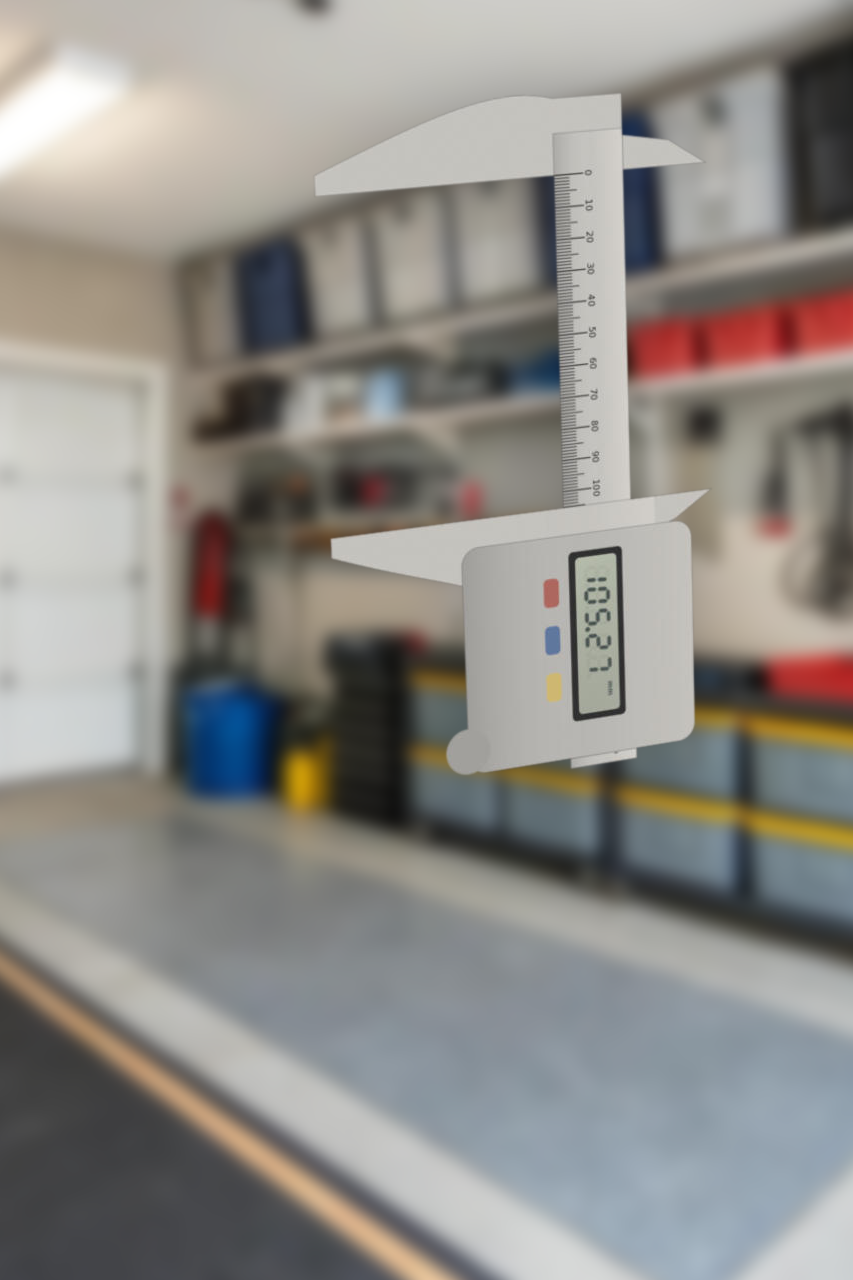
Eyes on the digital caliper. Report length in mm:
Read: 105.27 mm
